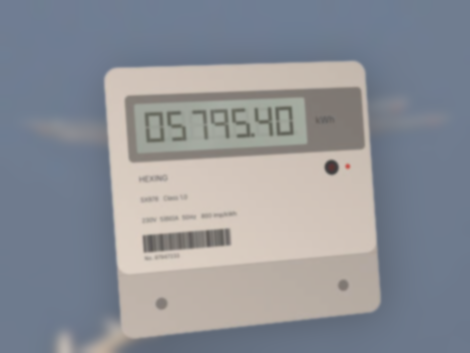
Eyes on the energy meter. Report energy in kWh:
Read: 5795.40 kWh
